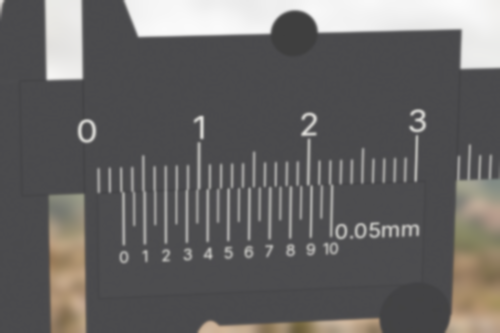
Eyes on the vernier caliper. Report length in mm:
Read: 3.2 mm
